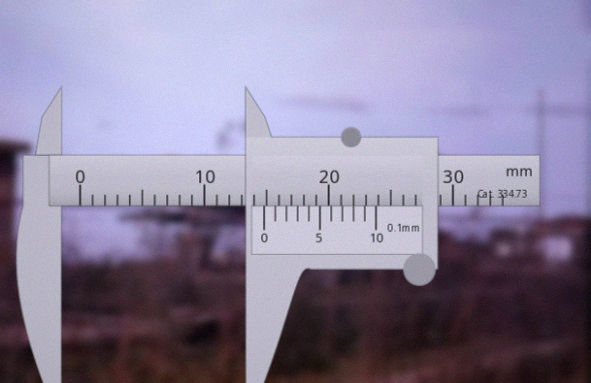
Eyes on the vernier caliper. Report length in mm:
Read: 14.8 mm
